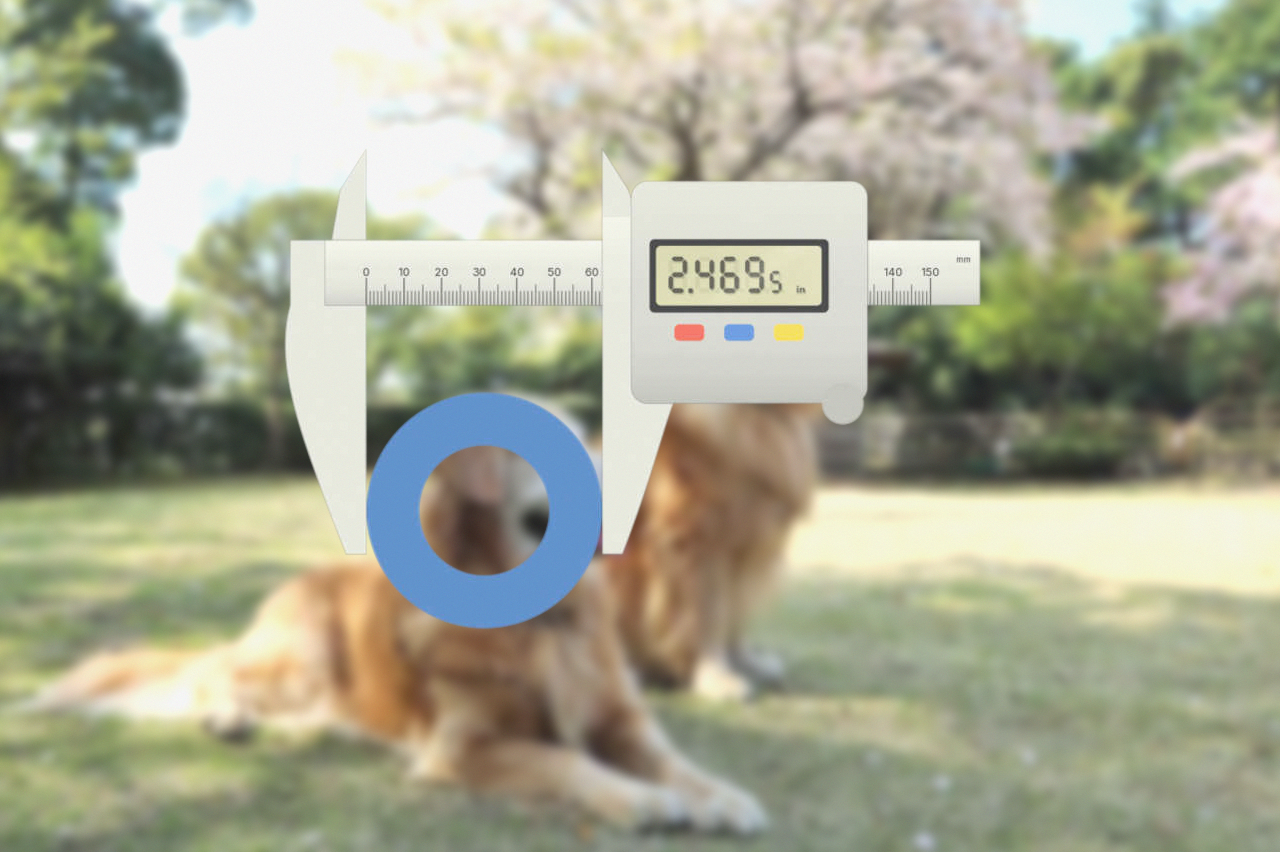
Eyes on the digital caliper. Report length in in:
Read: 2.4695 in
